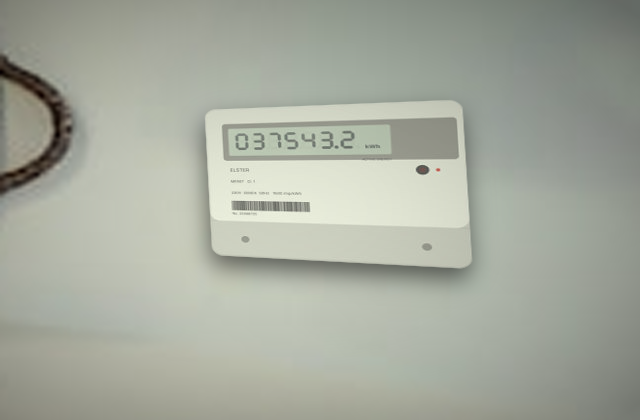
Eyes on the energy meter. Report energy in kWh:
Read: 37543.2 kWh
